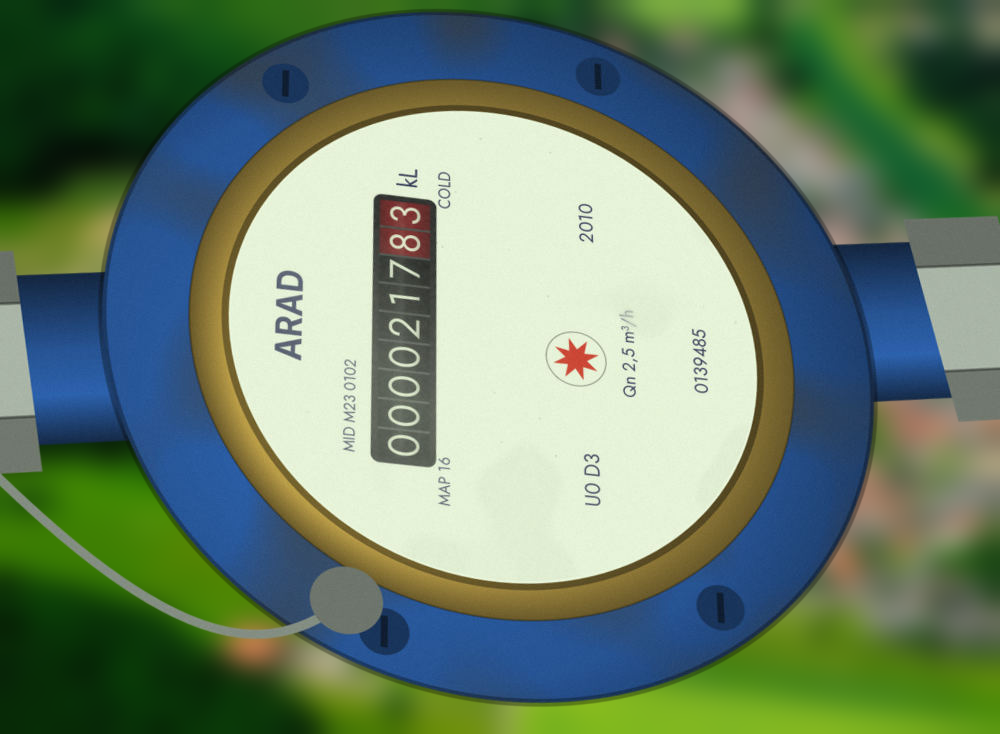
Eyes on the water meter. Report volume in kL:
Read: 217.83 kL
